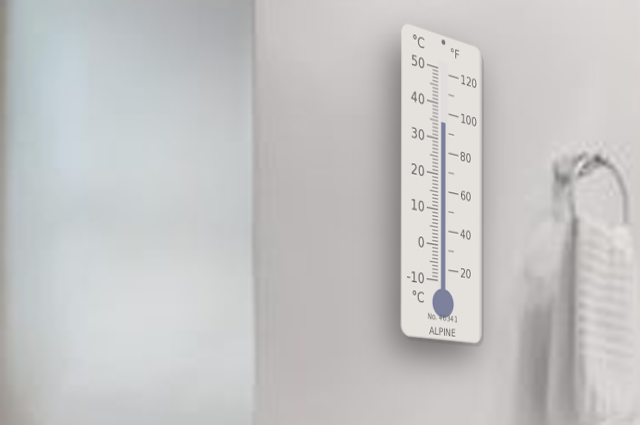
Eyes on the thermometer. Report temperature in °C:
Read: 35 °C
